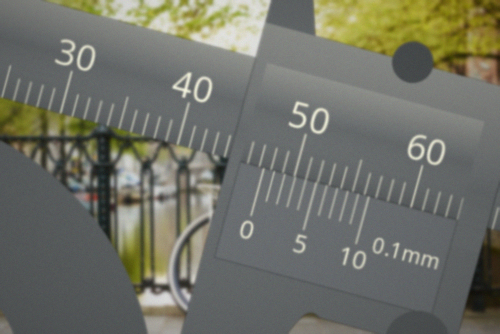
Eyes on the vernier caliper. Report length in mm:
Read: 47.4 mm
